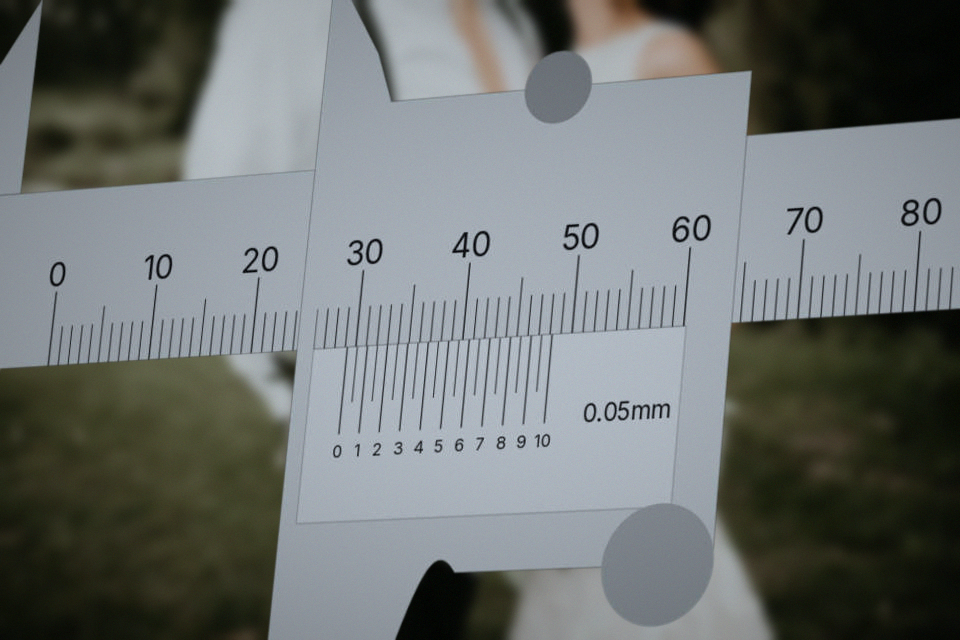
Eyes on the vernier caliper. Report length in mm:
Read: 29.2 mm
